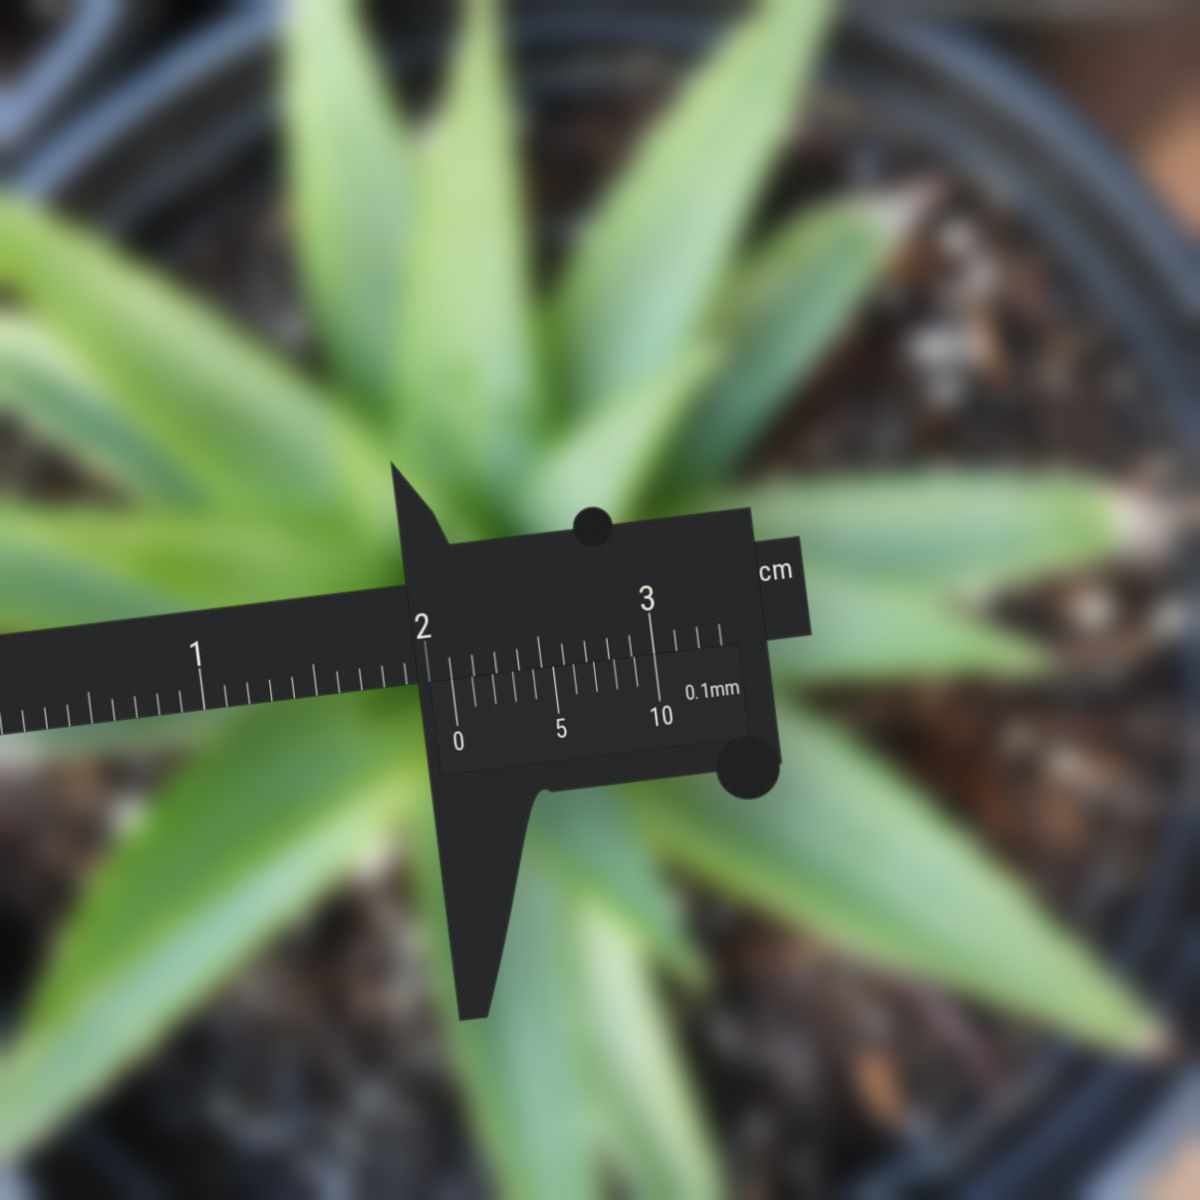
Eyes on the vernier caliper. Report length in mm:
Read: 21.0 mm
